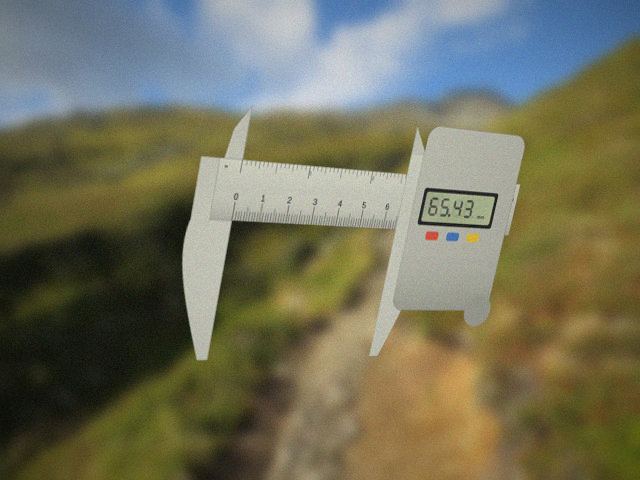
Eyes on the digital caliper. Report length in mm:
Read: 65.43 mm
